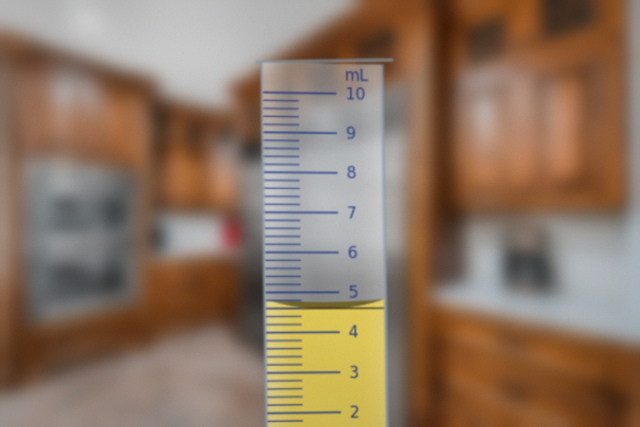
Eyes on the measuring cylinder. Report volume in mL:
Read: 4.6 mL
